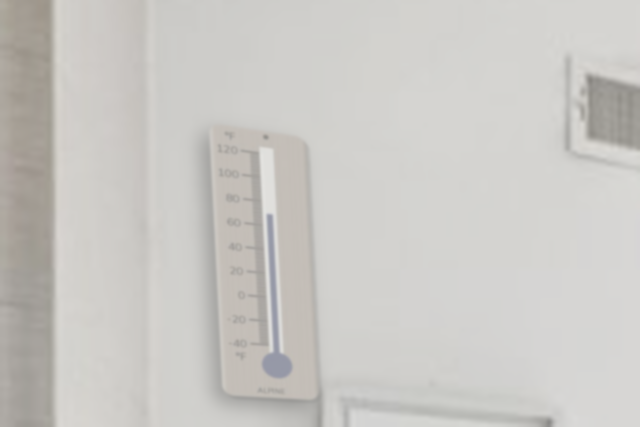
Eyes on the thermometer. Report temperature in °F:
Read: 70 °F
